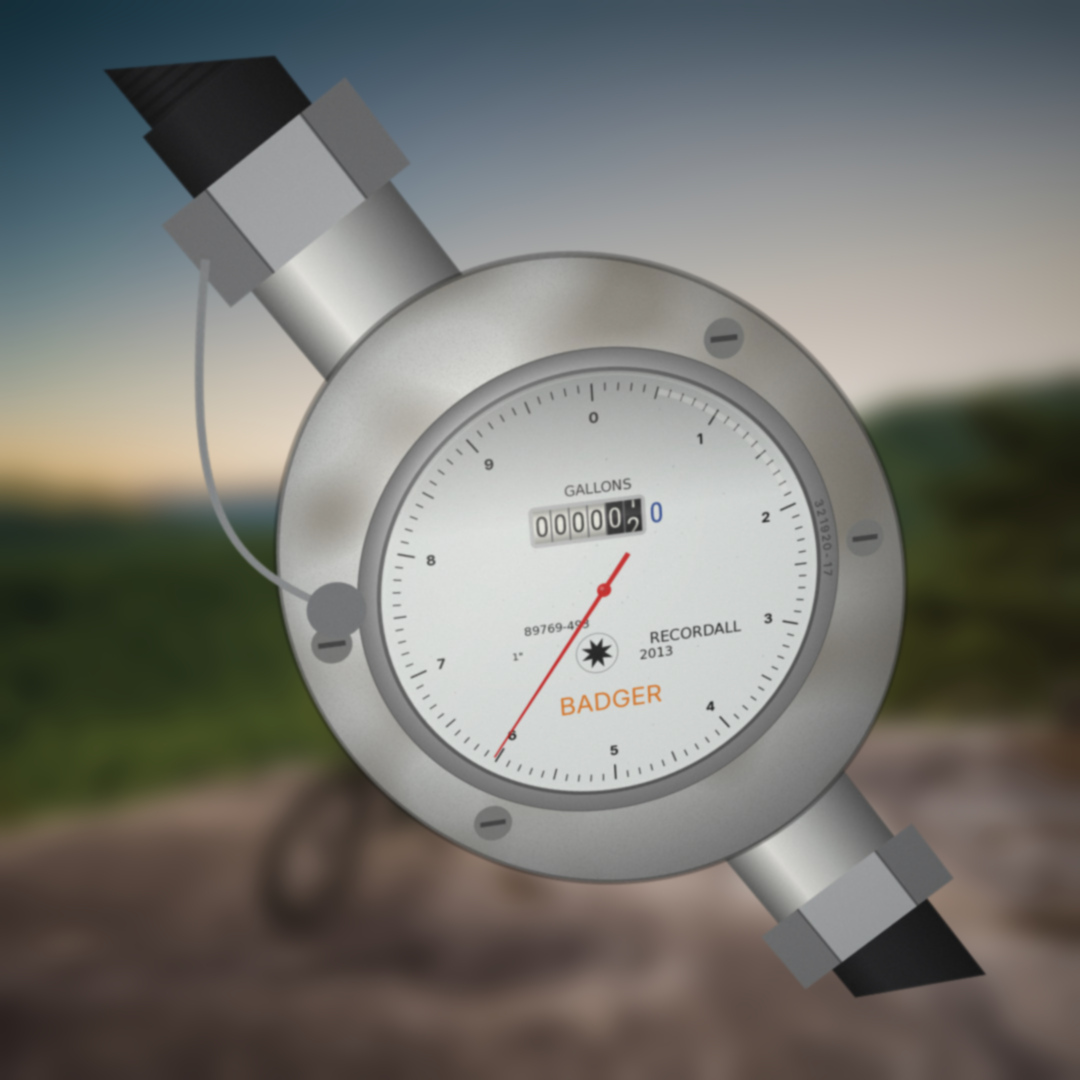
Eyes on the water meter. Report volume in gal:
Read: 16.0 gal
